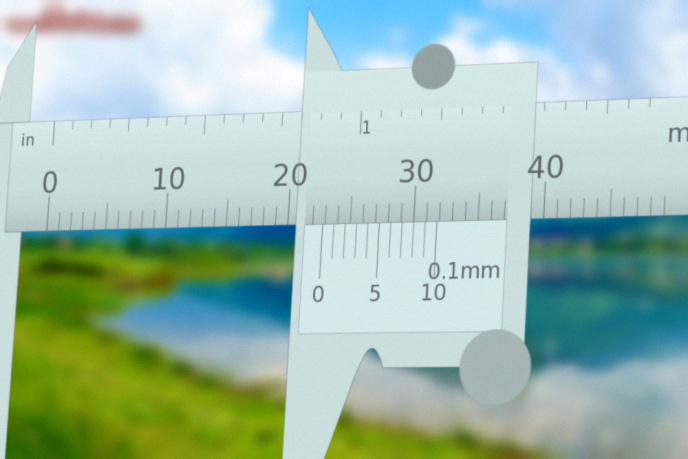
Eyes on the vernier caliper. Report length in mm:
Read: 22.8 mm
